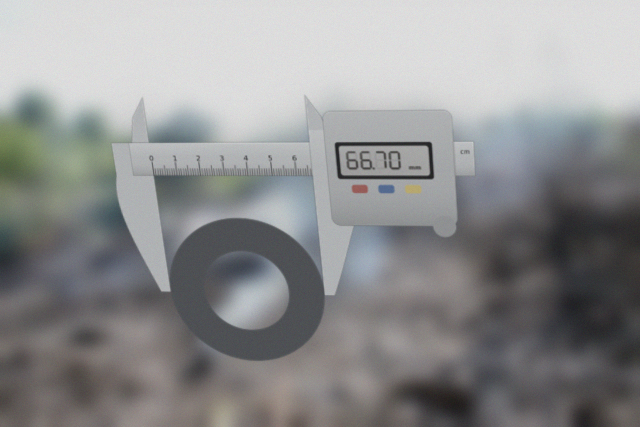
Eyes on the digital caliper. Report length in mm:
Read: 66.70 mm
